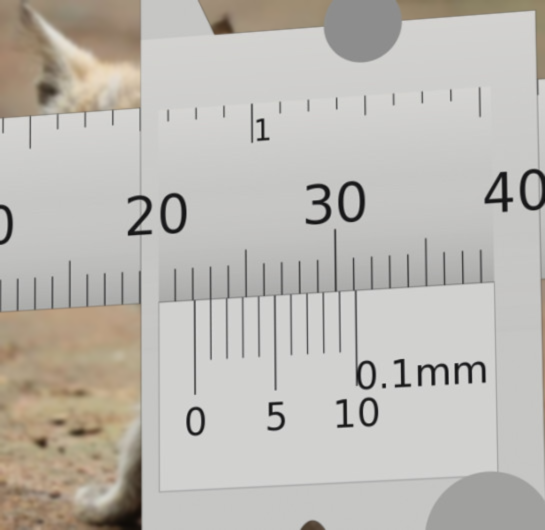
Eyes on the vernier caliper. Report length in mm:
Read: 22.1 mm
